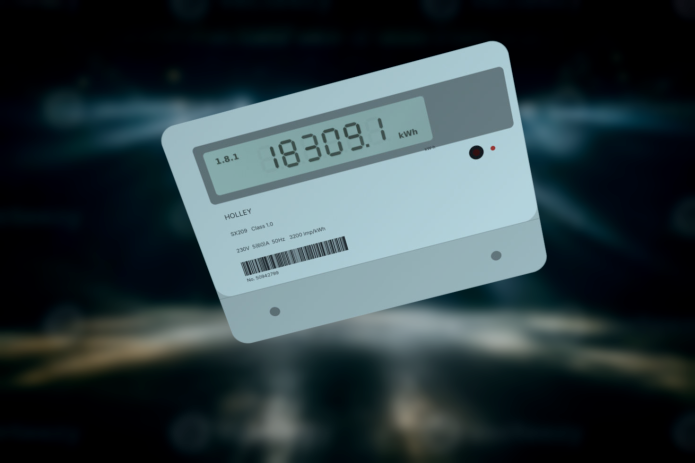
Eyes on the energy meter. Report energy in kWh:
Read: 18309.1 kWh
